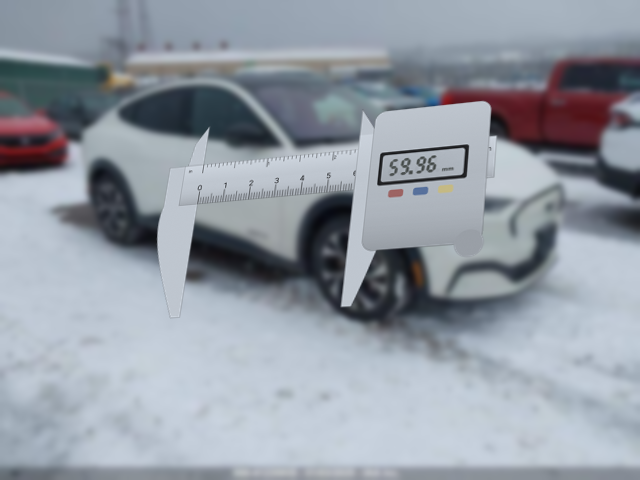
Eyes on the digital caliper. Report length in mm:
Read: 59.96 mm
